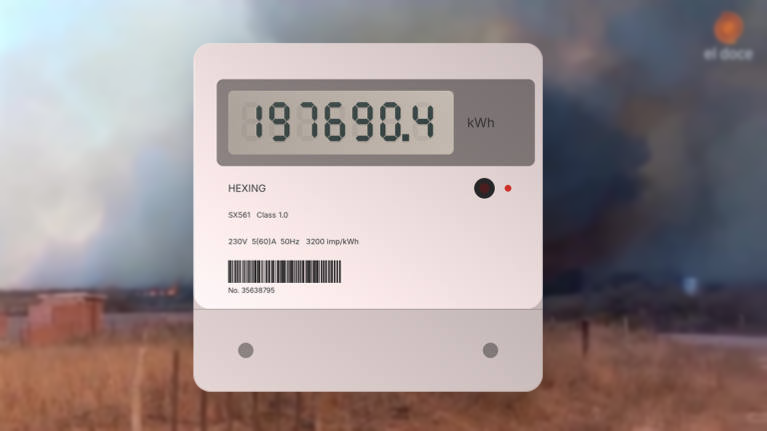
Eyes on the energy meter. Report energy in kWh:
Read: 197690.4 kWh
